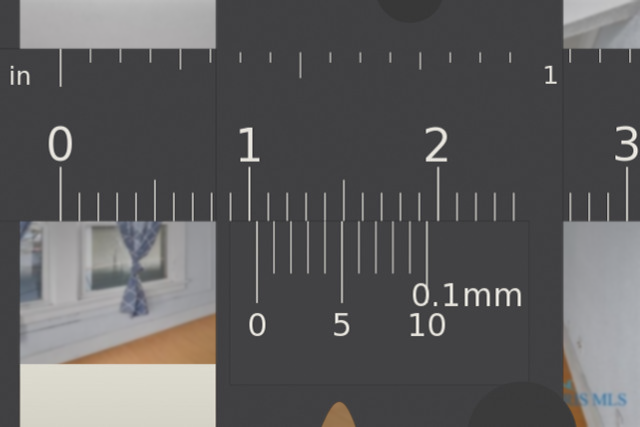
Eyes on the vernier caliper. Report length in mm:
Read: 10.4 mm
